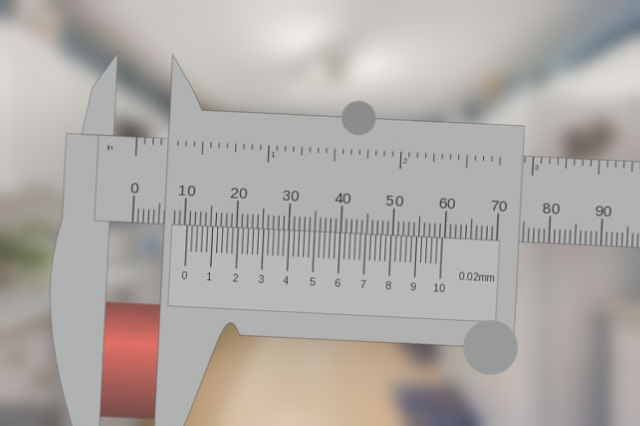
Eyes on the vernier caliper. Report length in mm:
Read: 10.5 mm
